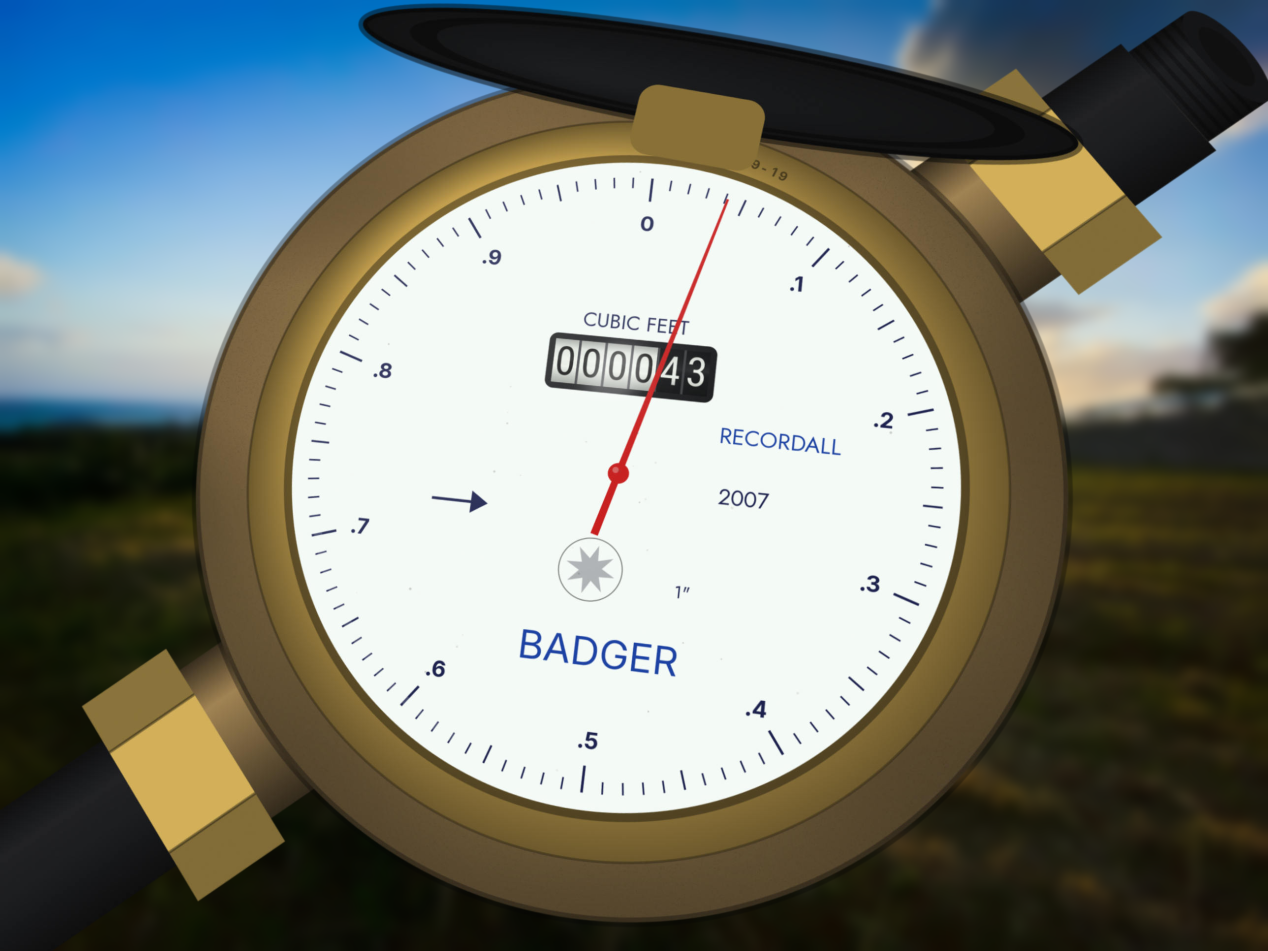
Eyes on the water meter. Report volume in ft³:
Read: 43.04 ft³
